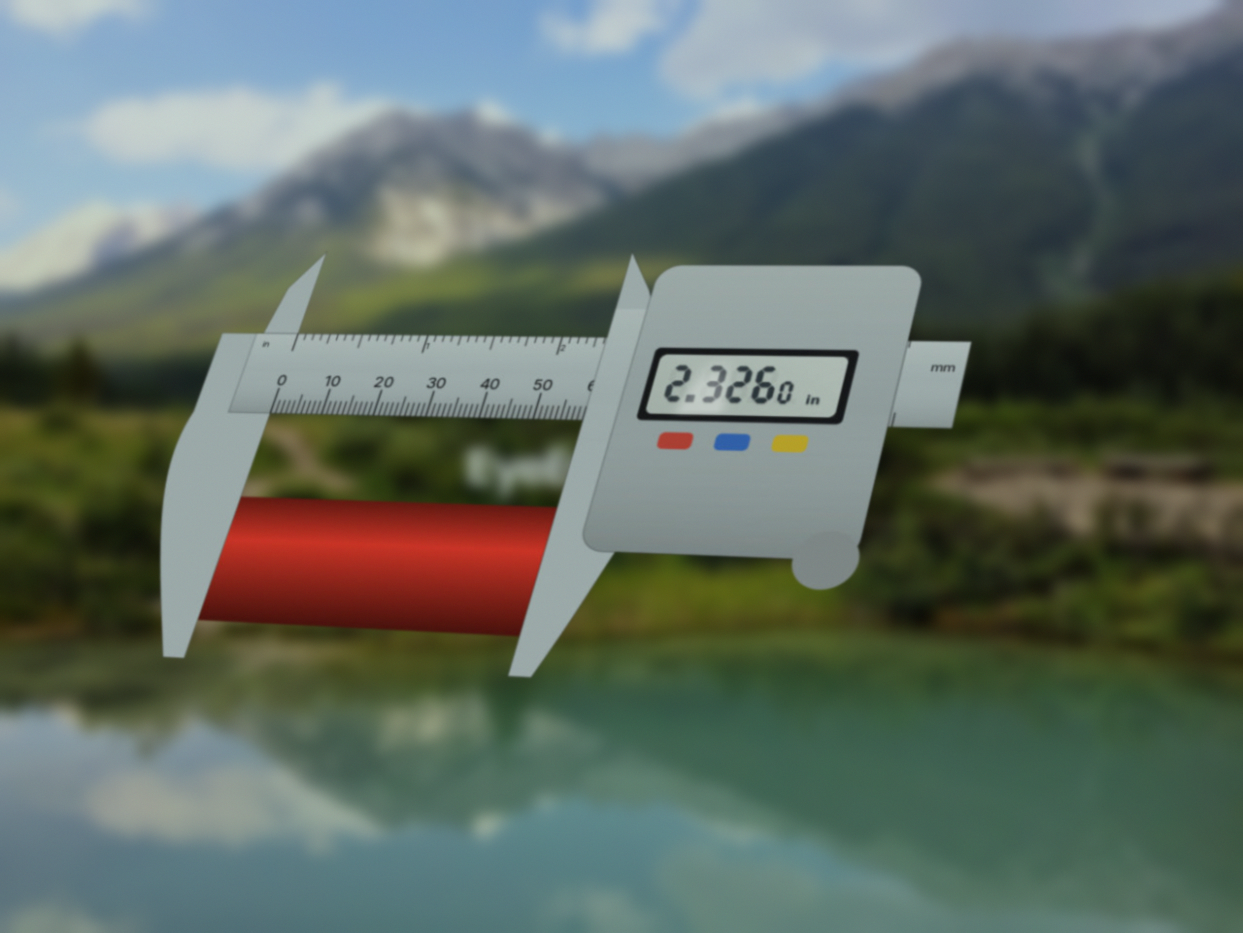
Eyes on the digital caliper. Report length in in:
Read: 2.3260 in
